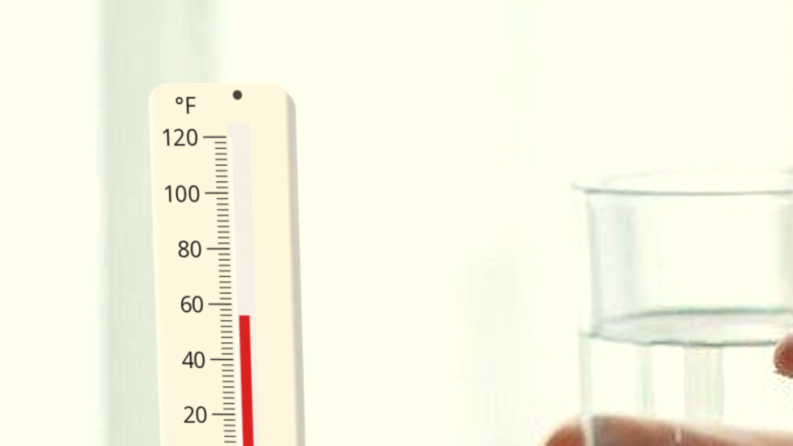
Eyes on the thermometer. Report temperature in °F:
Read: 56 °F
